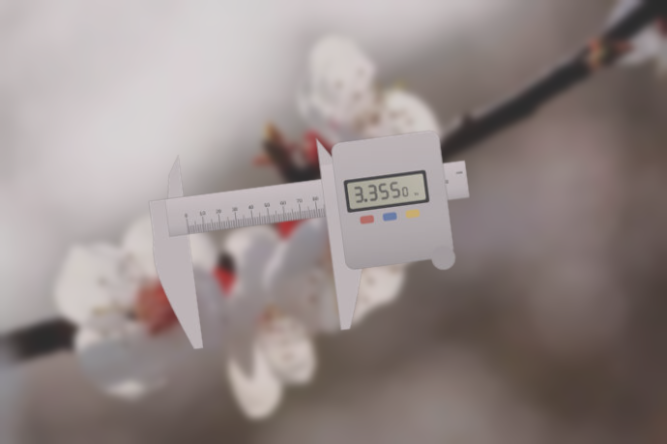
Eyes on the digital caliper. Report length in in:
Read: 3.3550 in
